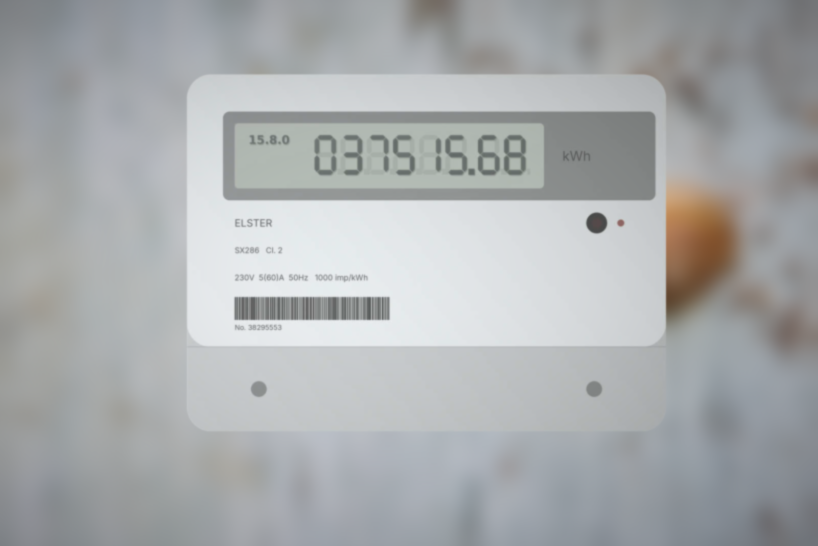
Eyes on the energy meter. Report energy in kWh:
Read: 37515.68 kWh
